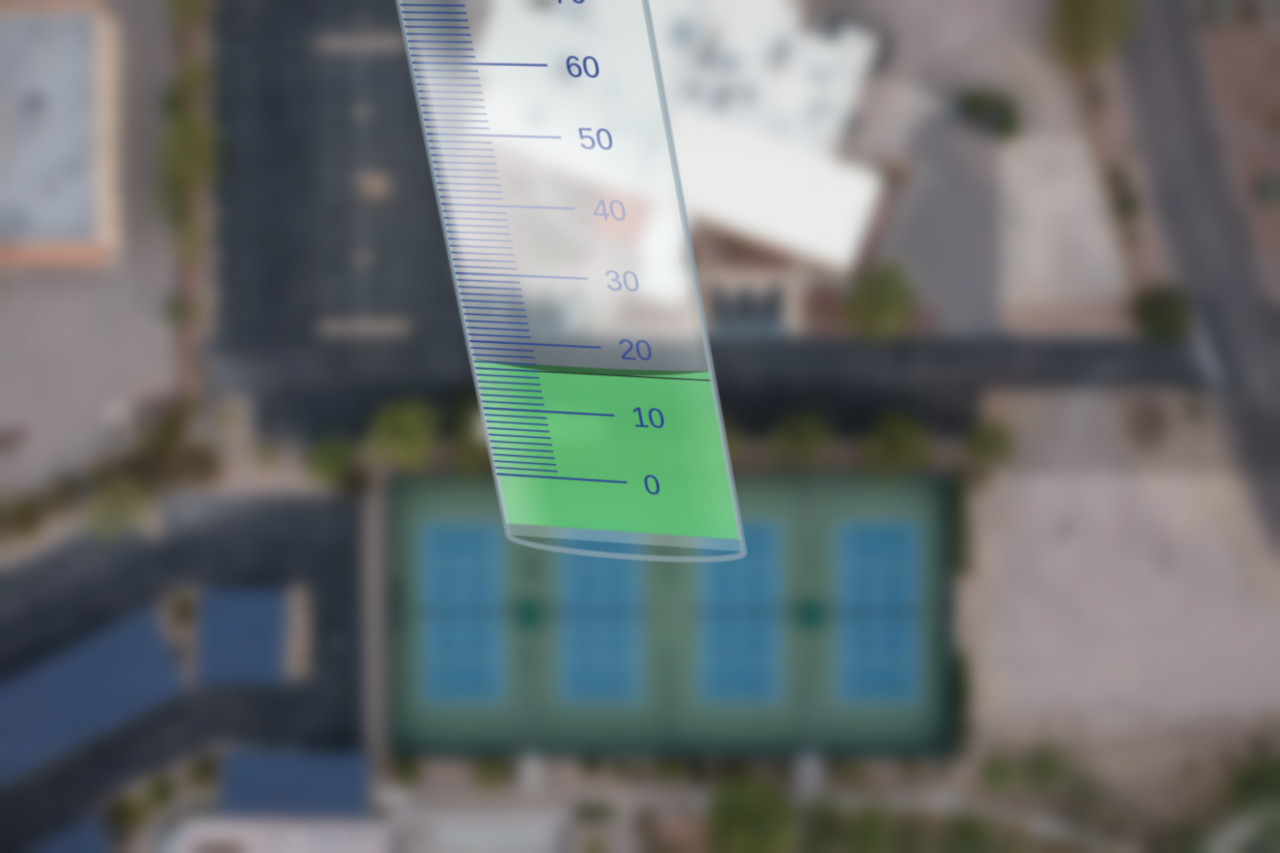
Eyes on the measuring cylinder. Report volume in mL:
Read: 16 mL
